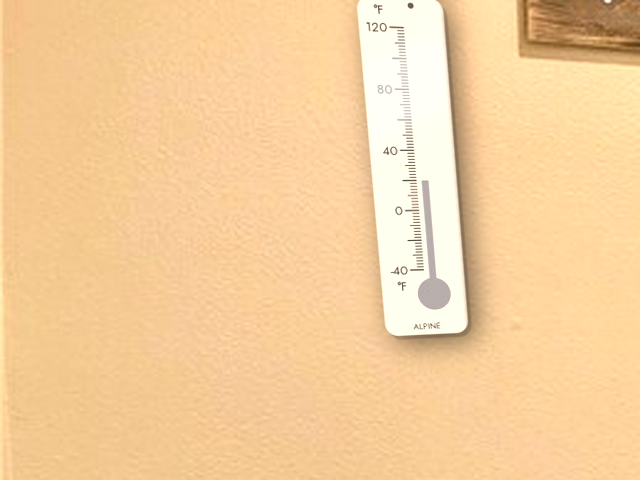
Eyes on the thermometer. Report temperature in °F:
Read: 20 °F
